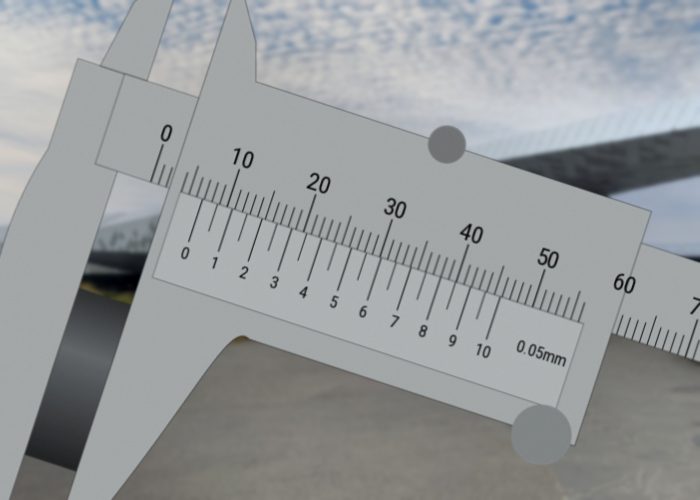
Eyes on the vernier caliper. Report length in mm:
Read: 6.8 mm
